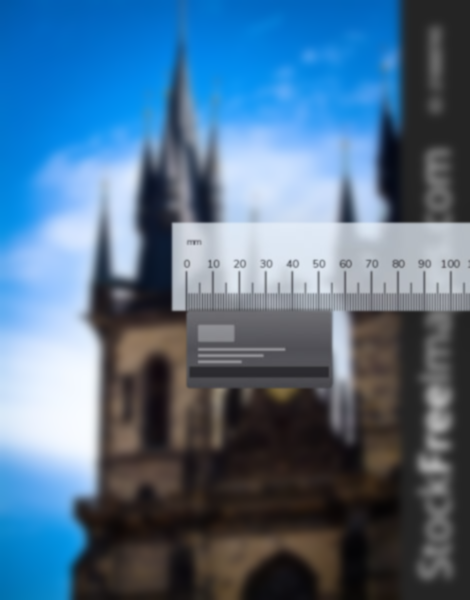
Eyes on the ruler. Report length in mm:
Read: 55 mm
